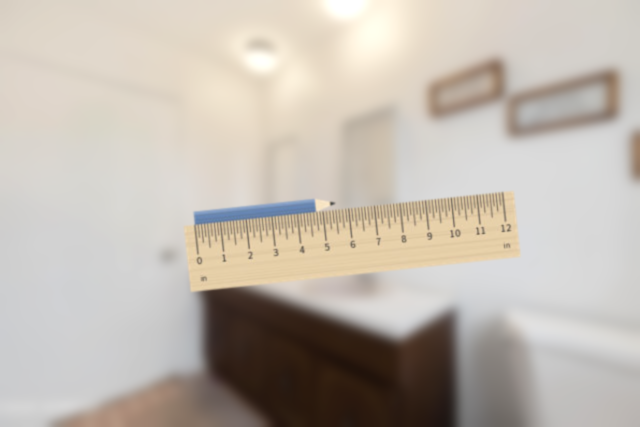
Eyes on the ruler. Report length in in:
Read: 5.5 in
